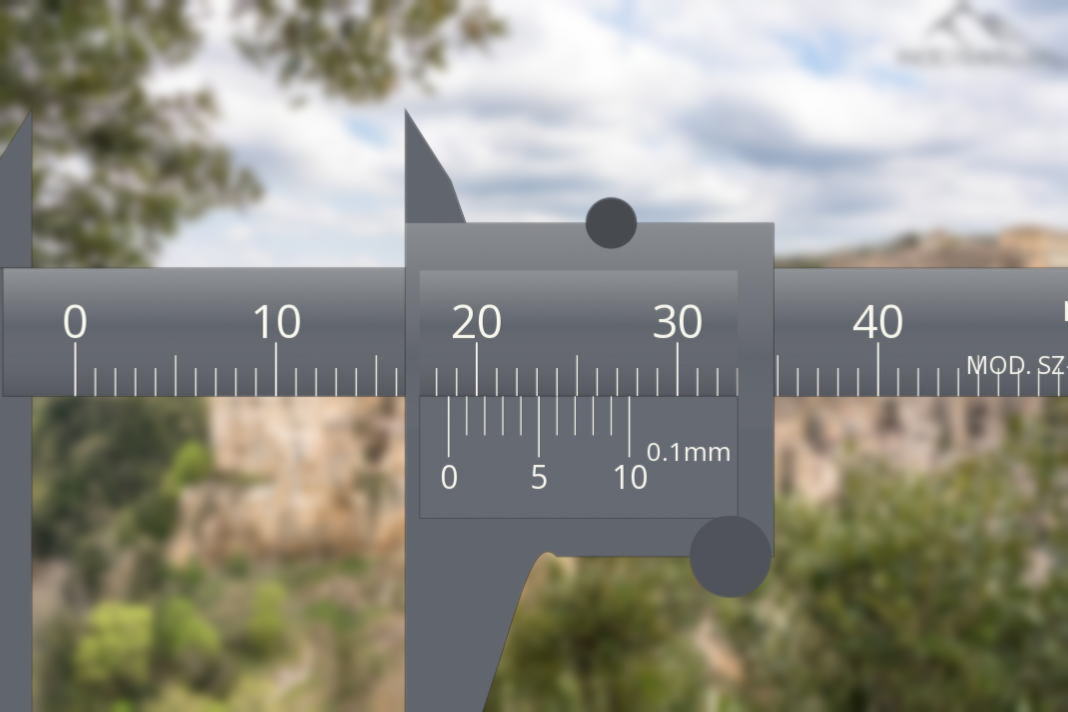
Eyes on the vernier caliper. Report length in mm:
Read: 18.6 mm
